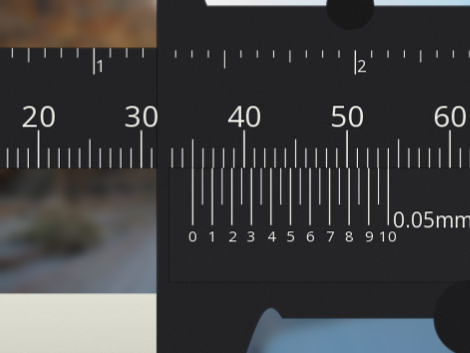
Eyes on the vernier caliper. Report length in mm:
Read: 35.0 mm
